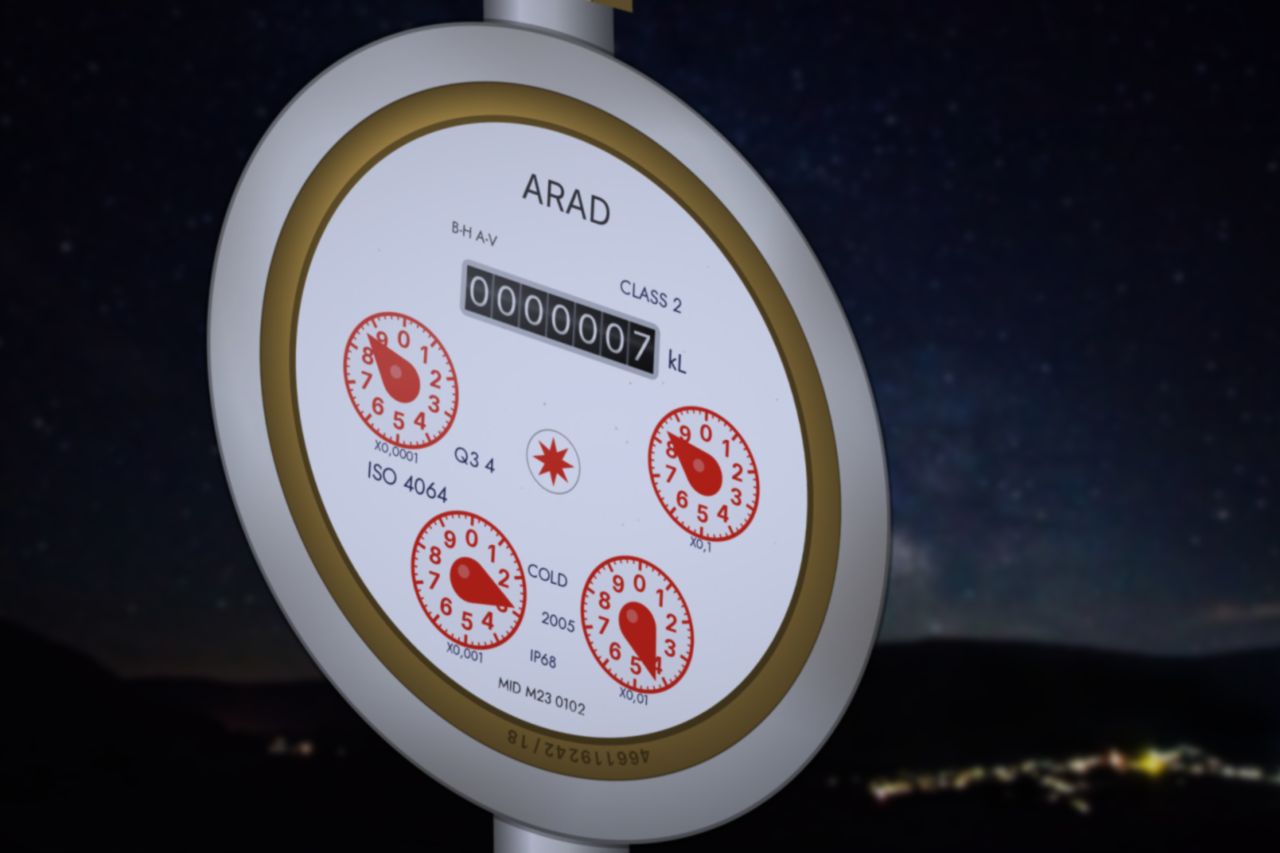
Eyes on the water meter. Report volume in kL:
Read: 7.8428 kL
